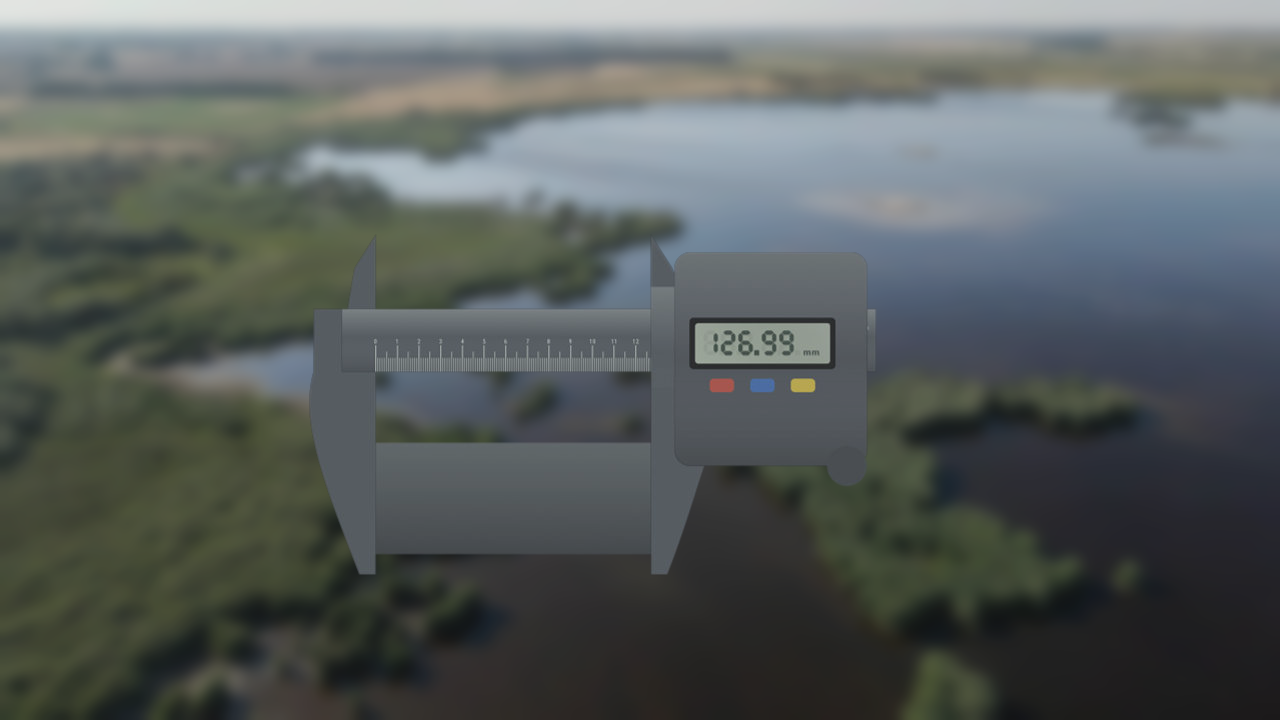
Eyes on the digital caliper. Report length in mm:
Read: 126.99 mm
